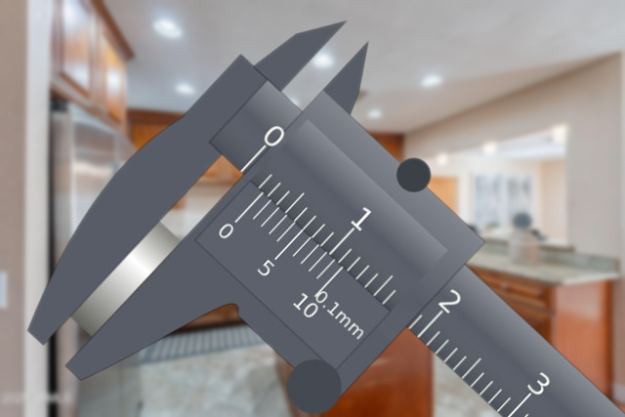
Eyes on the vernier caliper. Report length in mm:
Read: 2.5 mm
